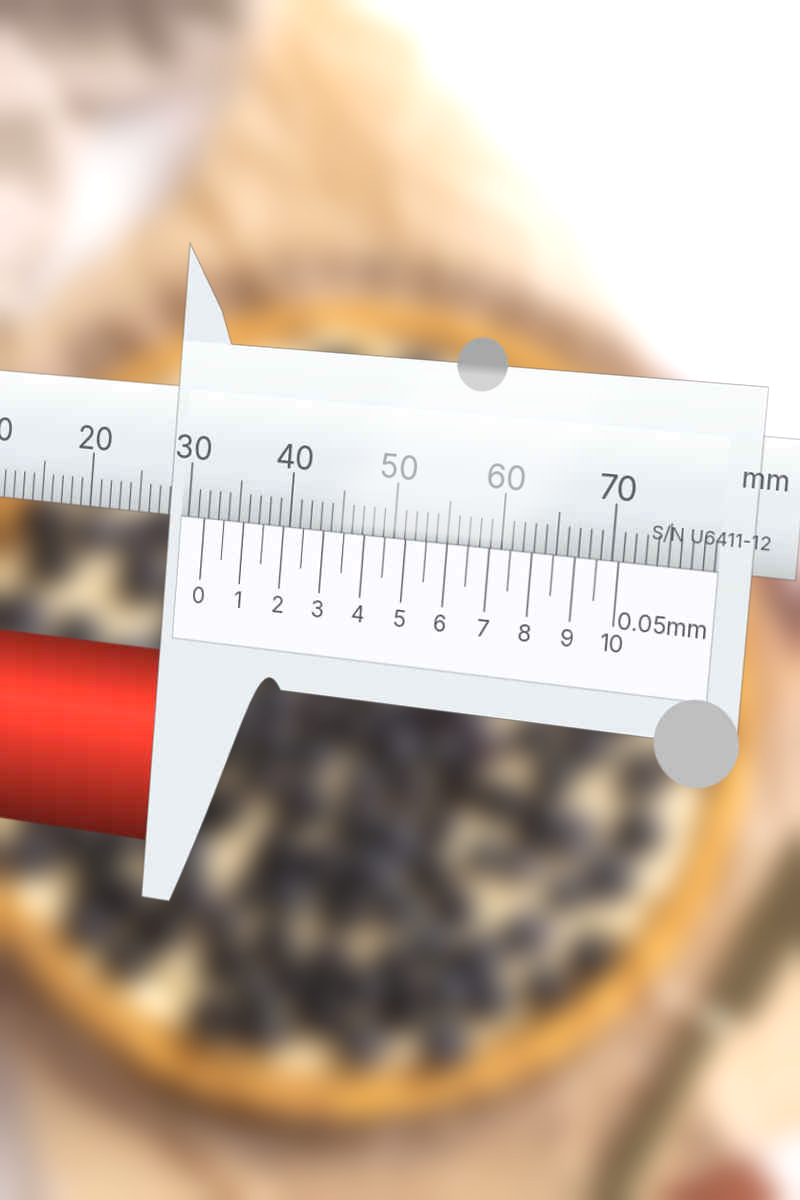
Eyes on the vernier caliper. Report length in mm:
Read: 31.6 mm
